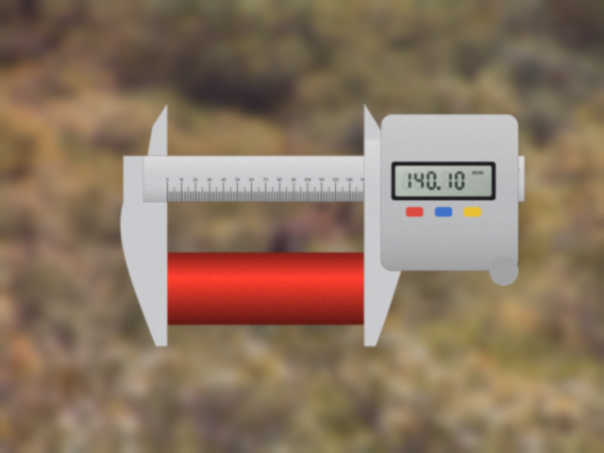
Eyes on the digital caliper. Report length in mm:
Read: 140.10 mm
